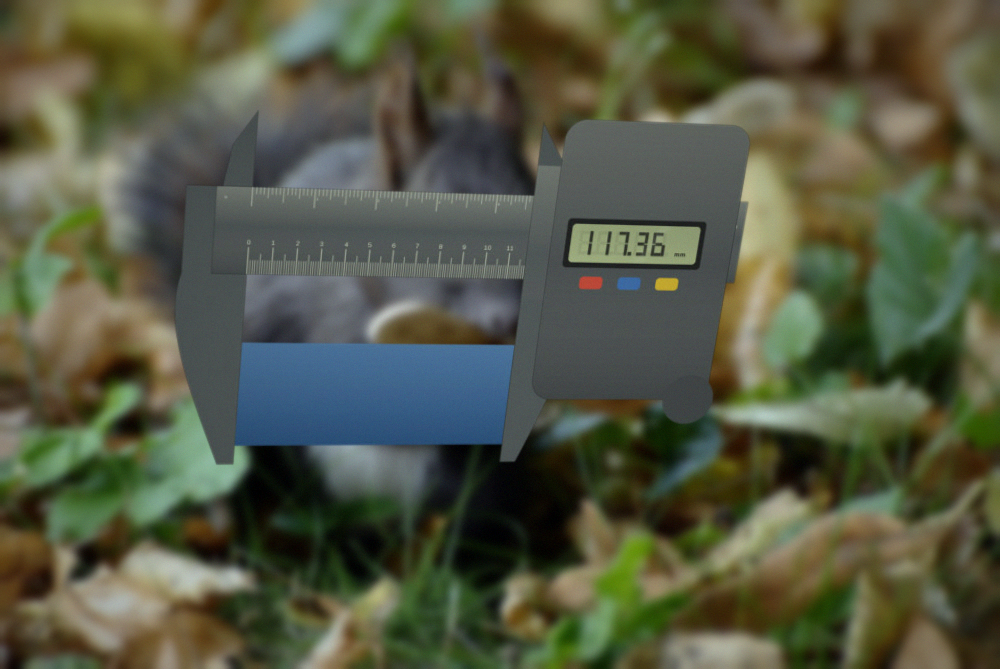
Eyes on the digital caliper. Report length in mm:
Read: 117.36 mm
